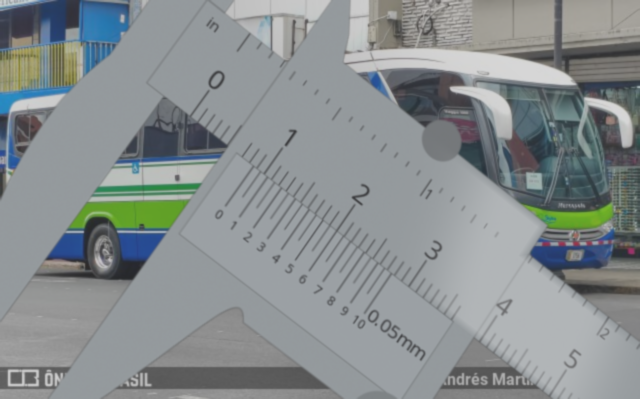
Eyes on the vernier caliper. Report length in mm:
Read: 8.6 mm
